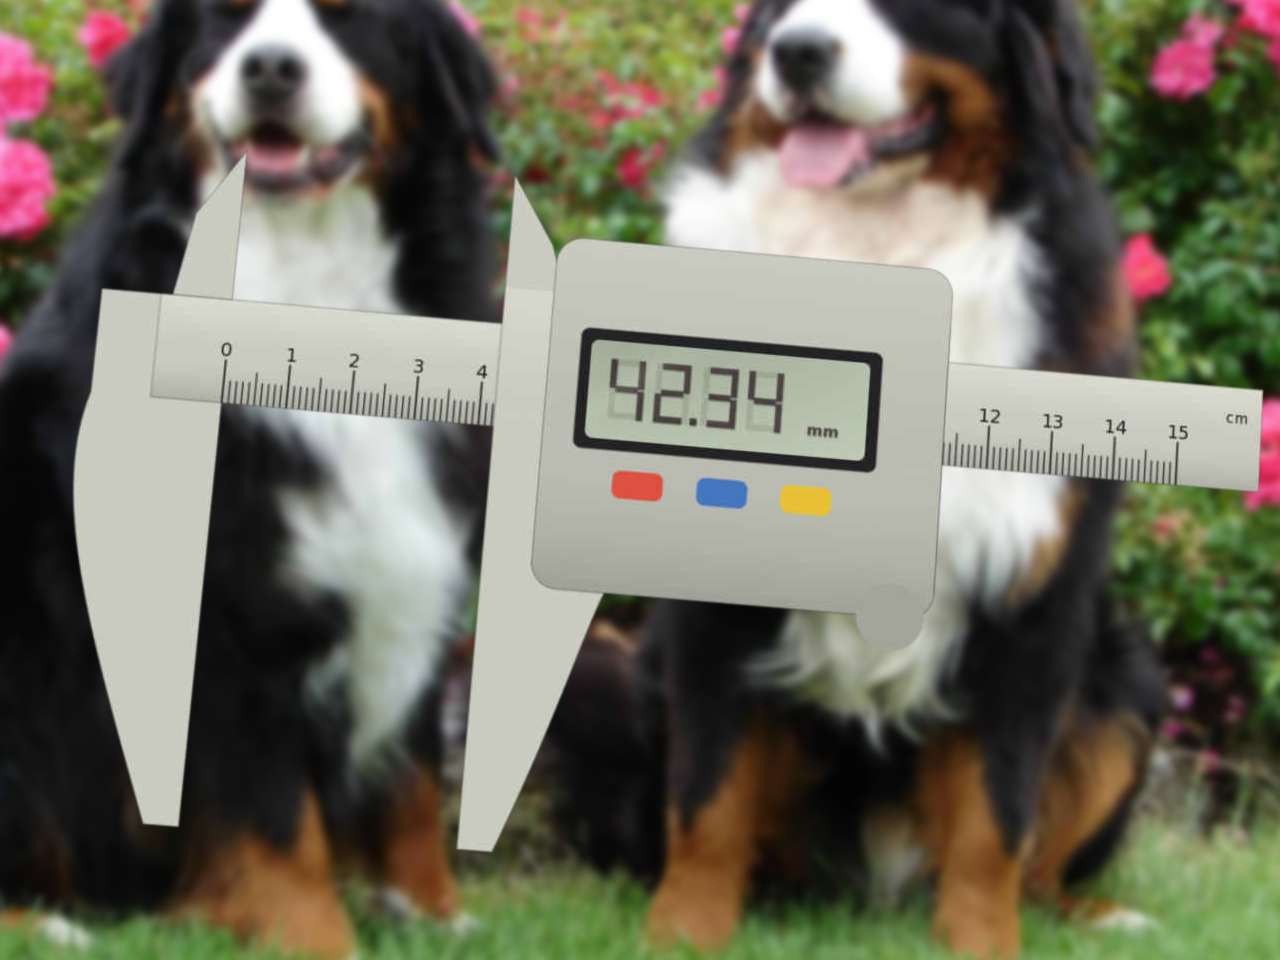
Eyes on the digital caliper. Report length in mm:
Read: 42.34 mm
